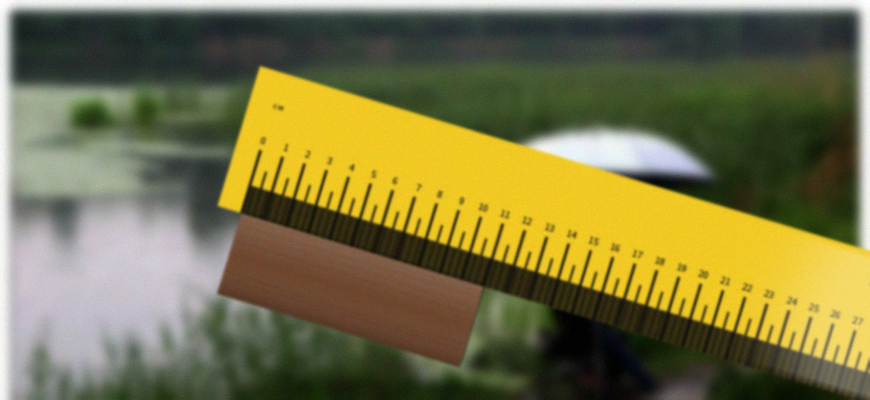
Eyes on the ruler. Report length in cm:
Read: 11 cm
